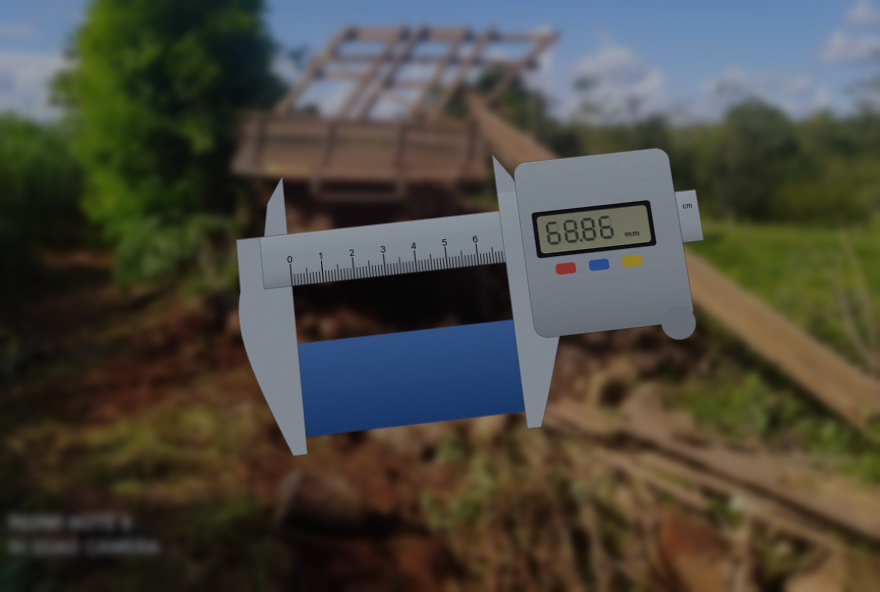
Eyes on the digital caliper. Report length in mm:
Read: 68.86 mm
